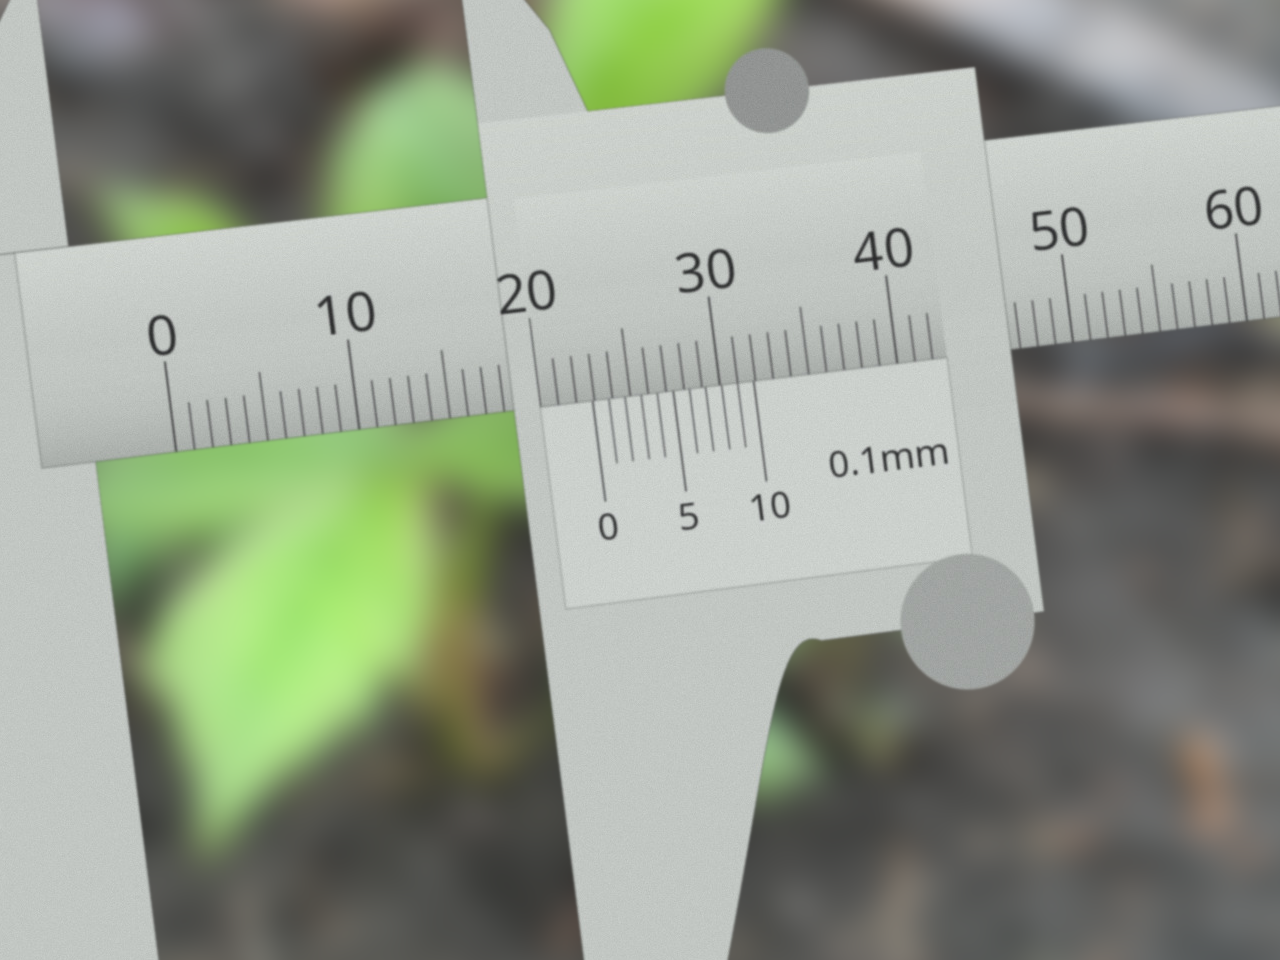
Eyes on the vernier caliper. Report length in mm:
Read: 22.9 mm
